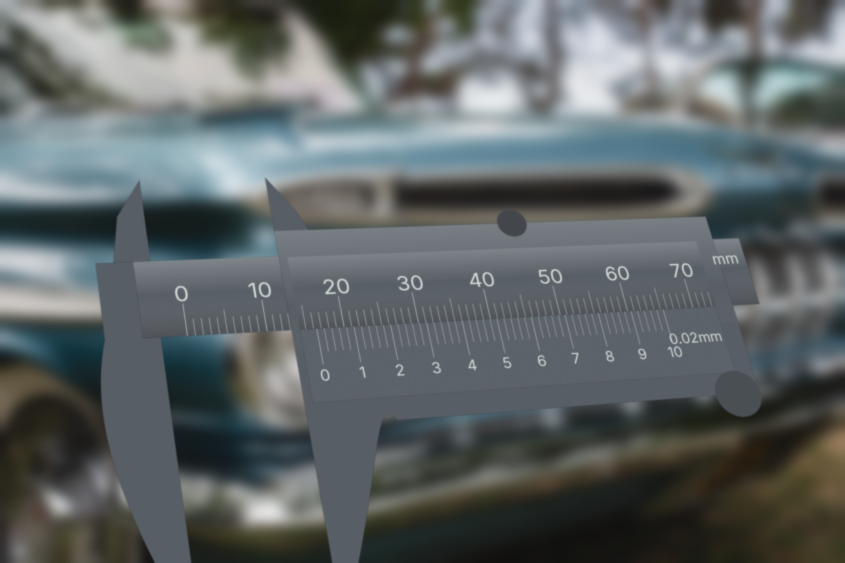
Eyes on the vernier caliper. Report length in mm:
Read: 16.4 mm
